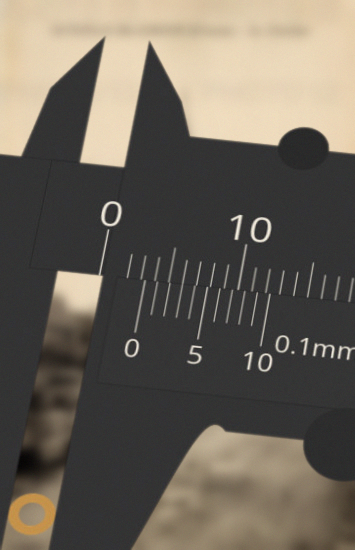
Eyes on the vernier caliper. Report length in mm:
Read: 3.3 mm
